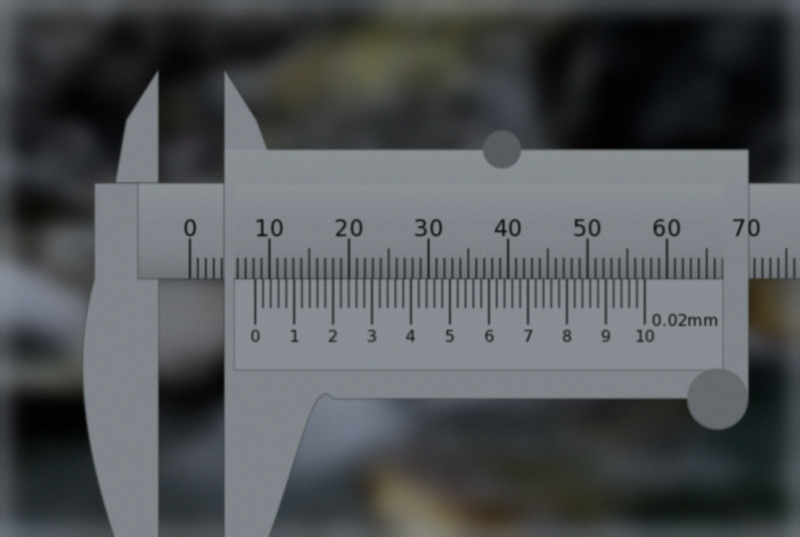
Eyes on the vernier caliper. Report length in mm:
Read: 8.2 mm
